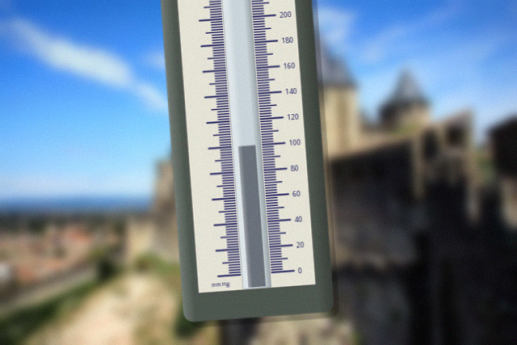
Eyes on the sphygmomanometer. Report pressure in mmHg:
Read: 100 mmHg
